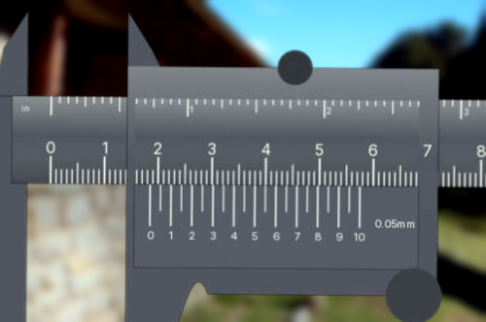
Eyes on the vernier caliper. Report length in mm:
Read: 18.5 mm
